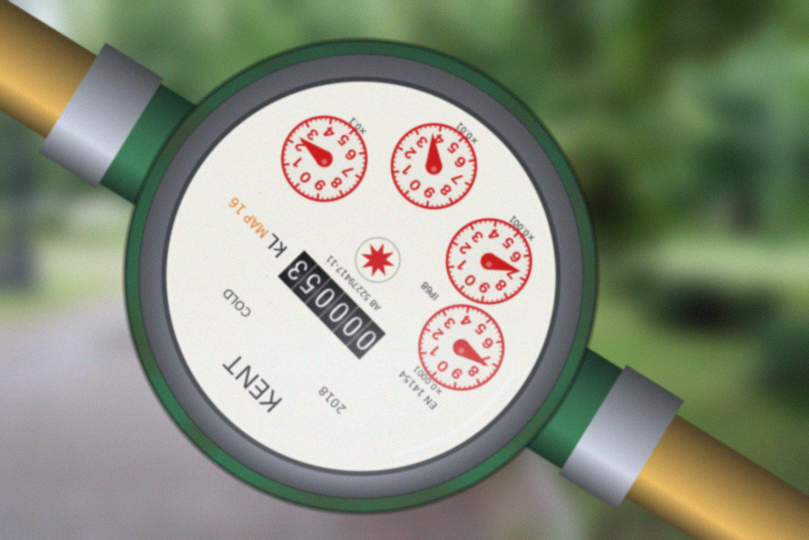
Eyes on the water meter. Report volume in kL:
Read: 53.2367 kL
